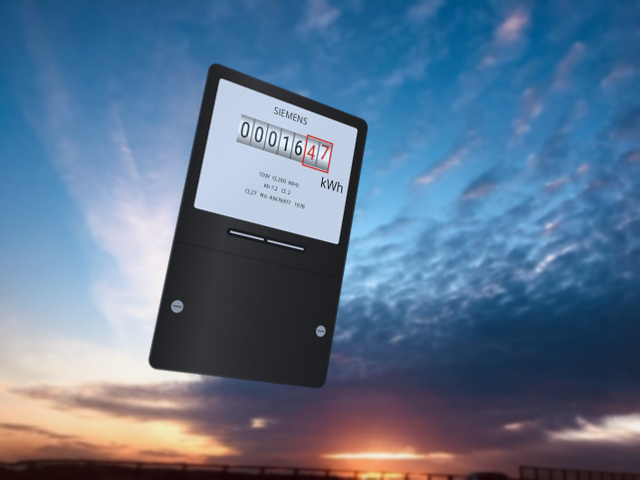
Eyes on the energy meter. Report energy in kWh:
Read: 16.47 kWh
